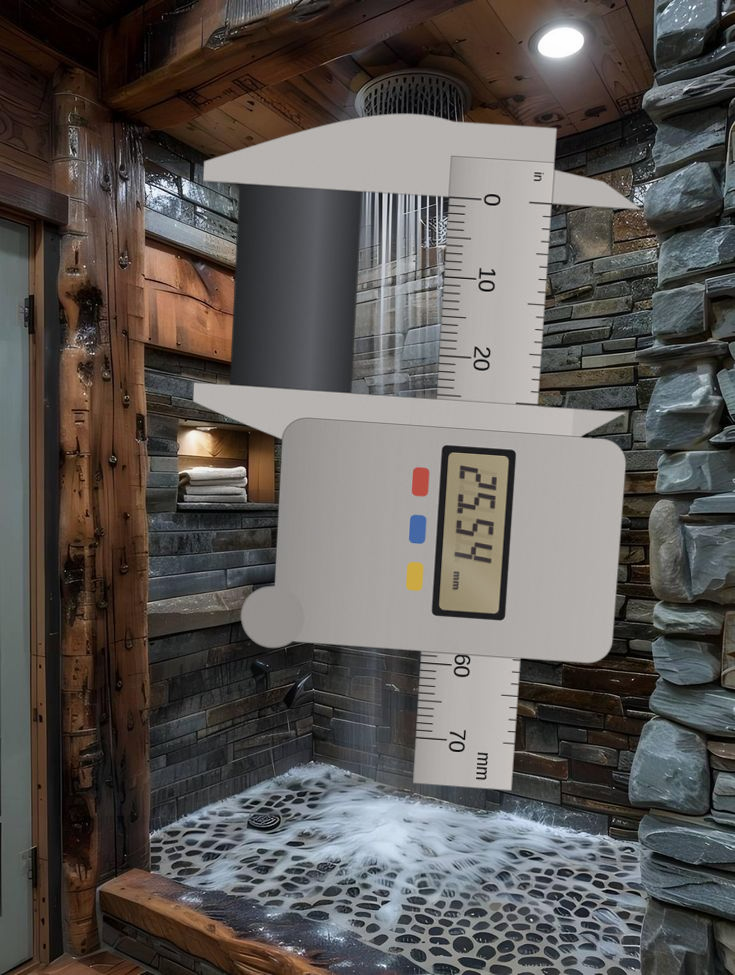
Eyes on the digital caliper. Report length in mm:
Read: 25.54 mm
